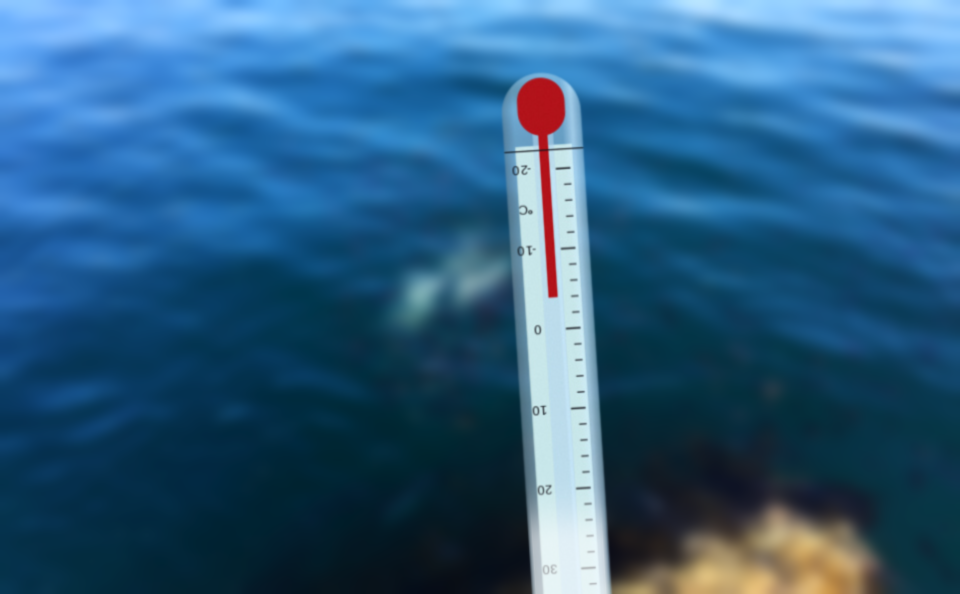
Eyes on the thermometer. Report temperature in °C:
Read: -4 °C
